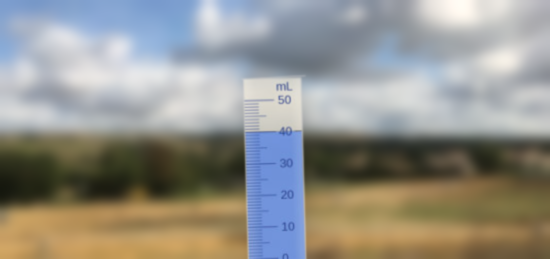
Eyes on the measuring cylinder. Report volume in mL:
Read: 40 mL
